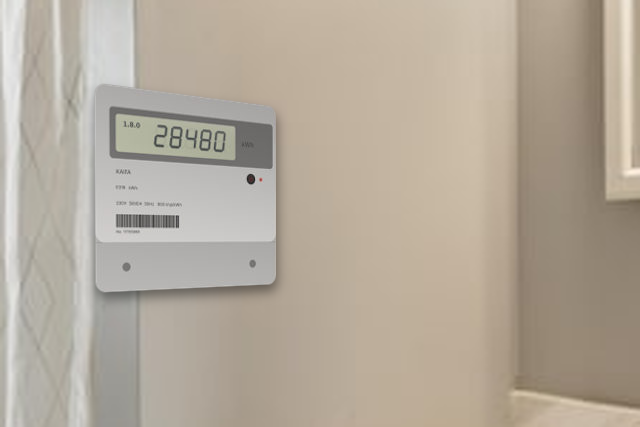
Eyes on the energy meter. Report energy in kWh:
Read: 28480 kWh
